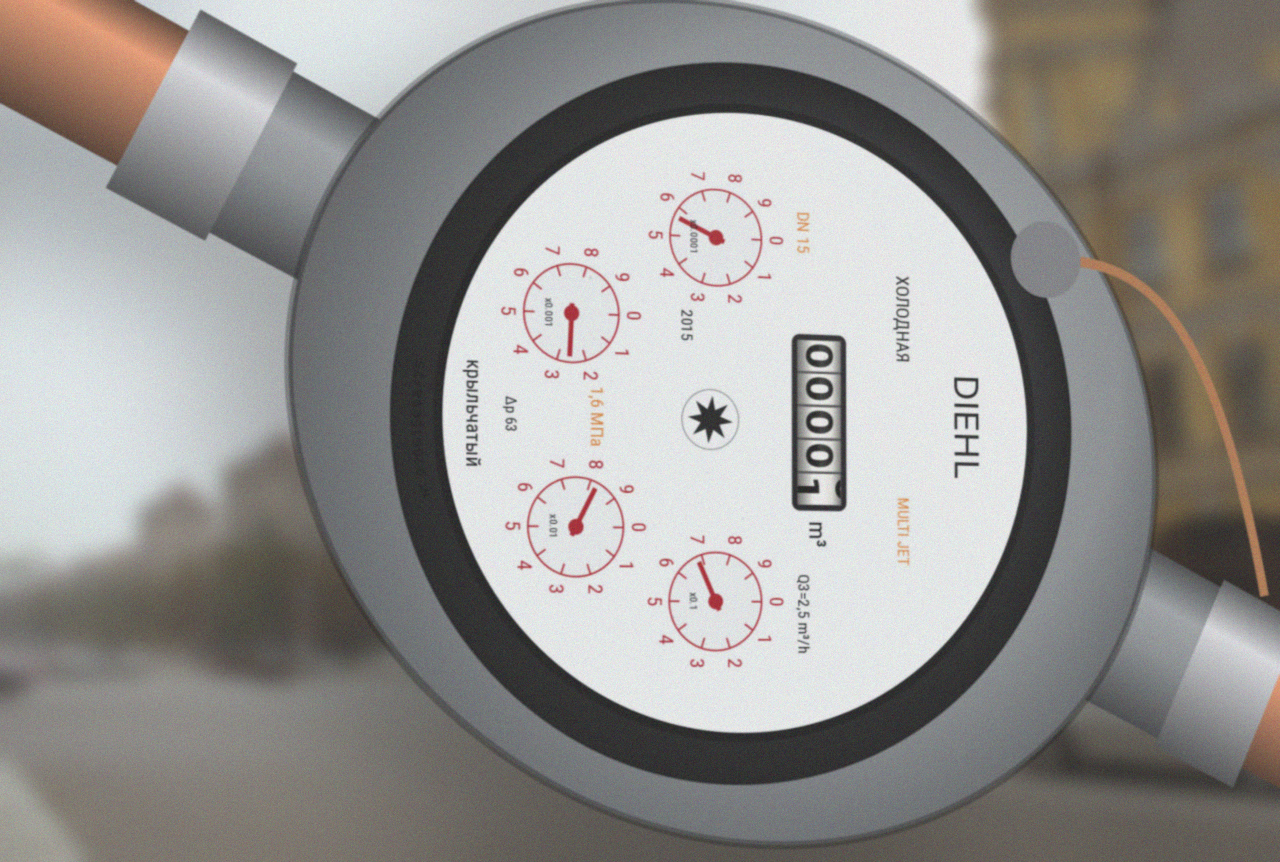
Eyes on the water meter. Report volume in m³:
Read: 0.6825 m³
